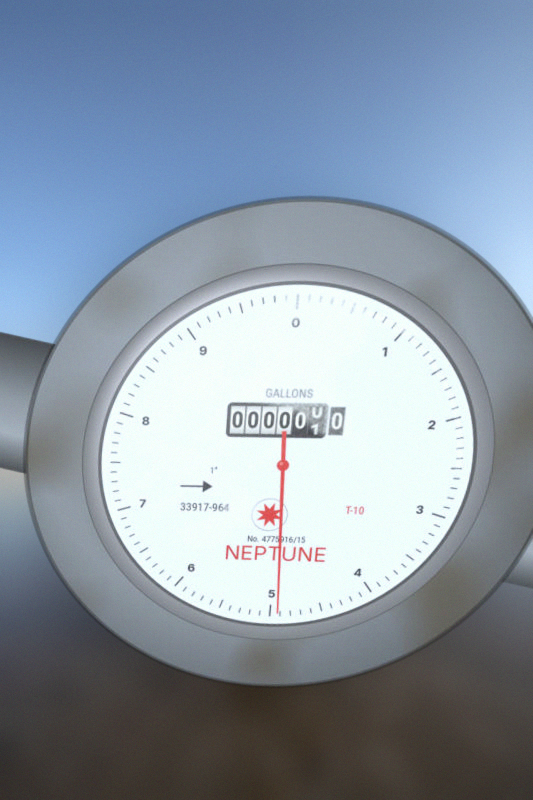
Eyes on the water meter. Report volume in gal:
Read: 4.9 gal
